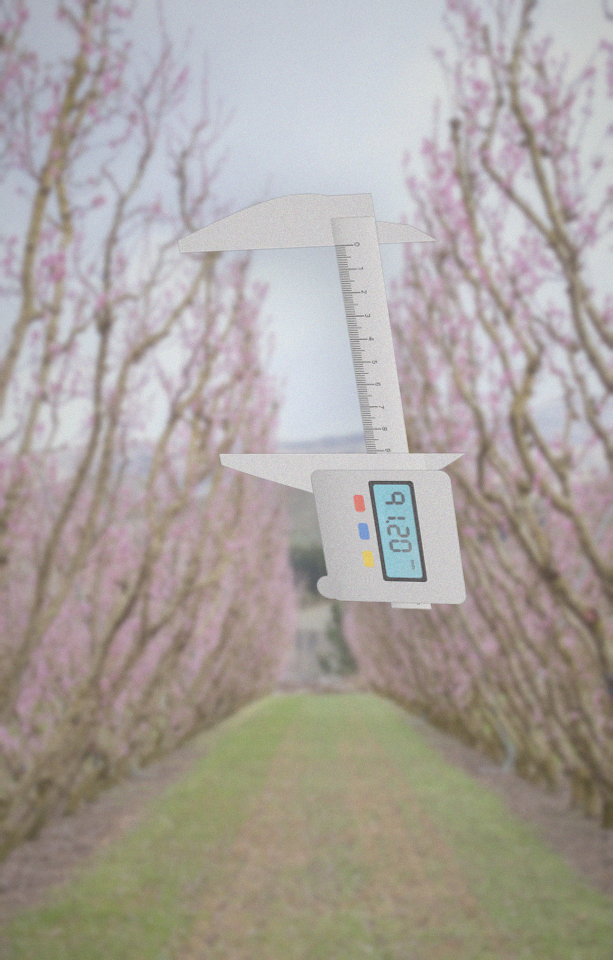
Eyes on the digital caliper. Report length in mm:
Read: 91.20 mm
